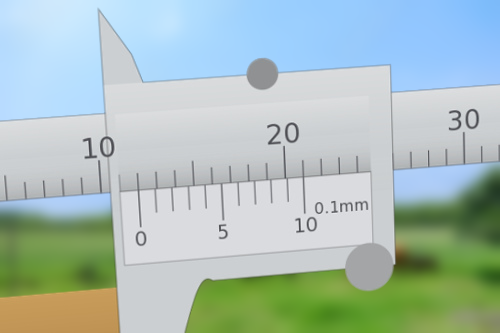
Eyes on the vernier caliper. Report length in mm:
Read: 12.0 mm
